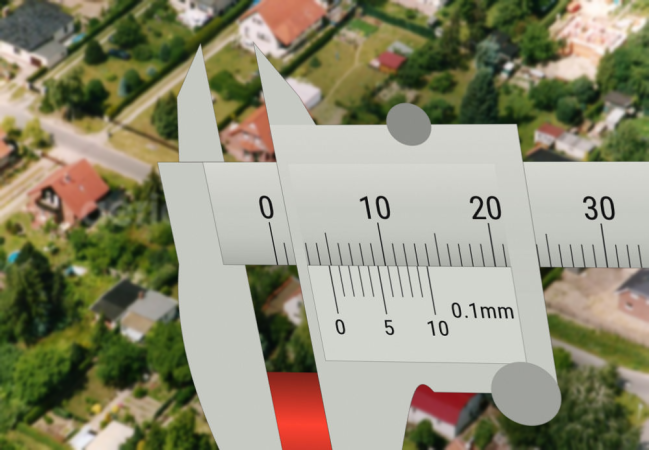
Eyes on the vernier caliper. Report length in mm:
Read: 4.8 mm
